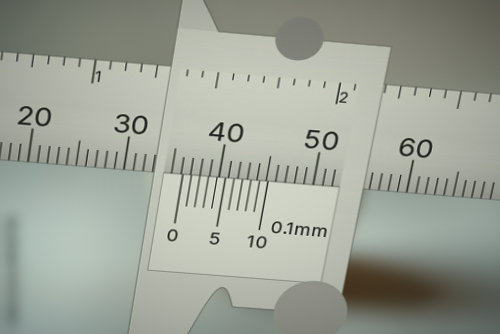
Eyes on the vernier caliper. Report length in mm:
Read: 36.2 mm
